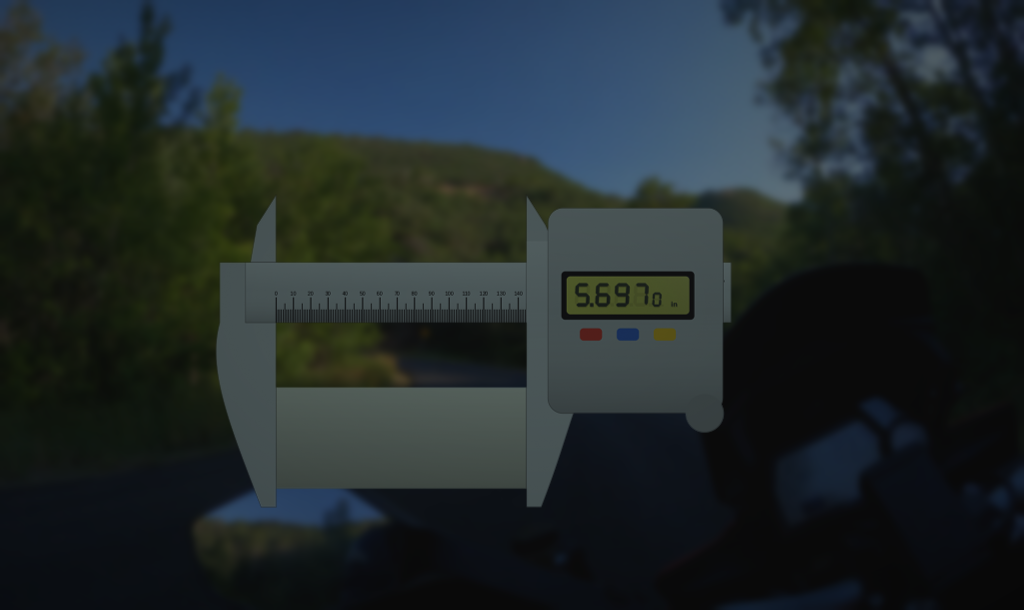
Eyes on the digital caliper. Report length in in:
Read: 5.6970 in
